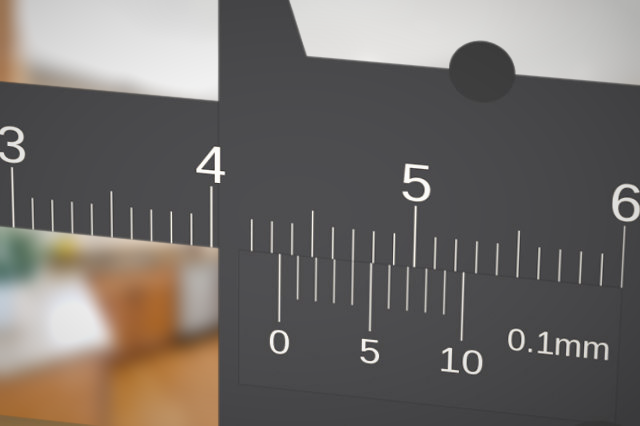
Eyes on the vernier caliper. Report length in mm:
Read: 43.4 mm
